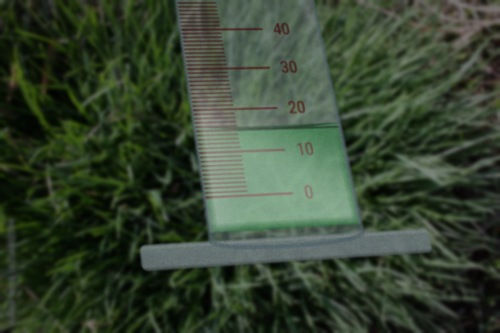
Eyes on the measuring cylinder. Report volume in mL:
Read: 15 mL
